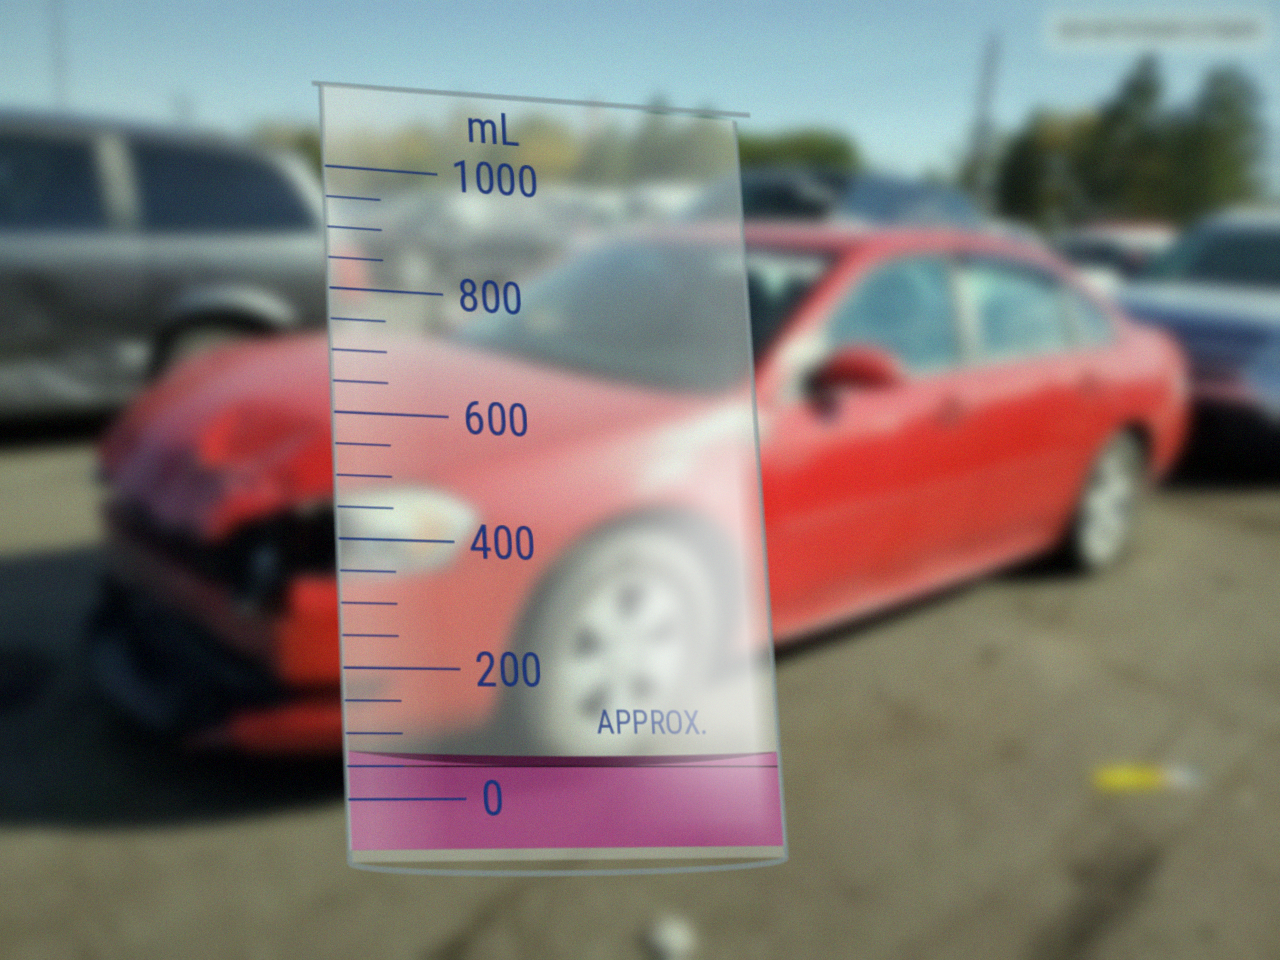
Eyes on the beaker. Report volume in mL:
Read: 50 mL
